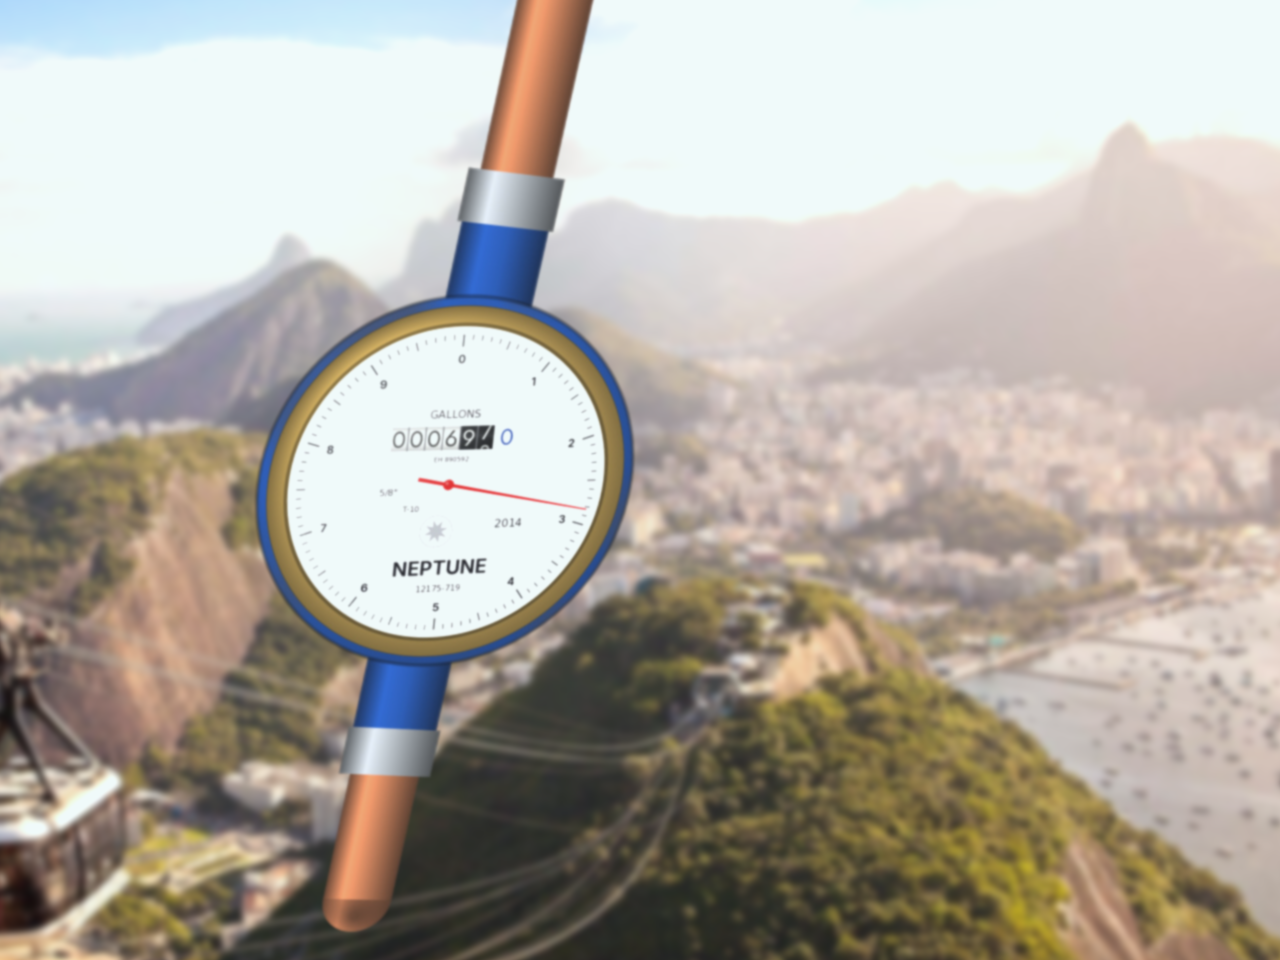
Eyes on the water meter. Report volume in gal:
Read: 6972.8 gal
